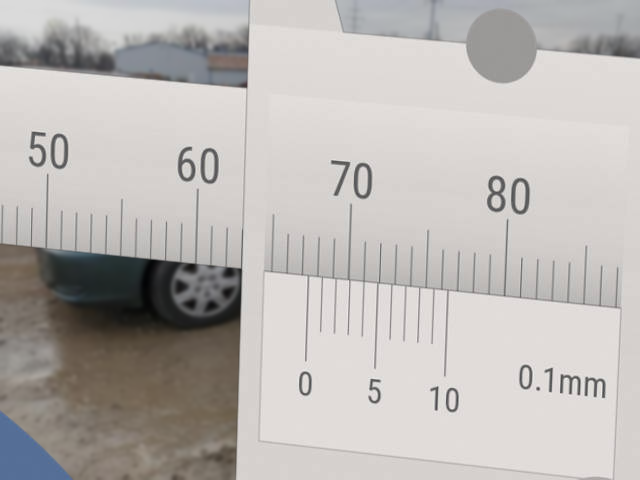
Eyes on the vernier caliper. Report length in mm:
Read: 67.4 mm
